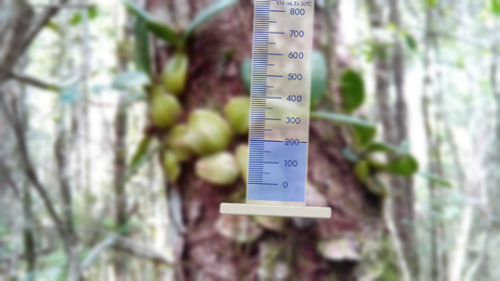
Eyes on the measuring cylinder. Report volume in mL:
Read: 200 mL
